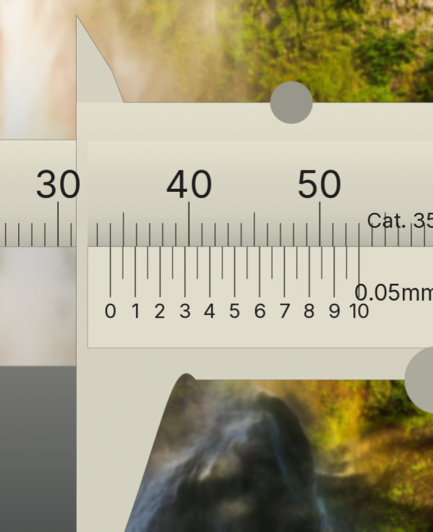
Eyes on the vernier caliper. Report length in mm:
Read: 34.0 mm
